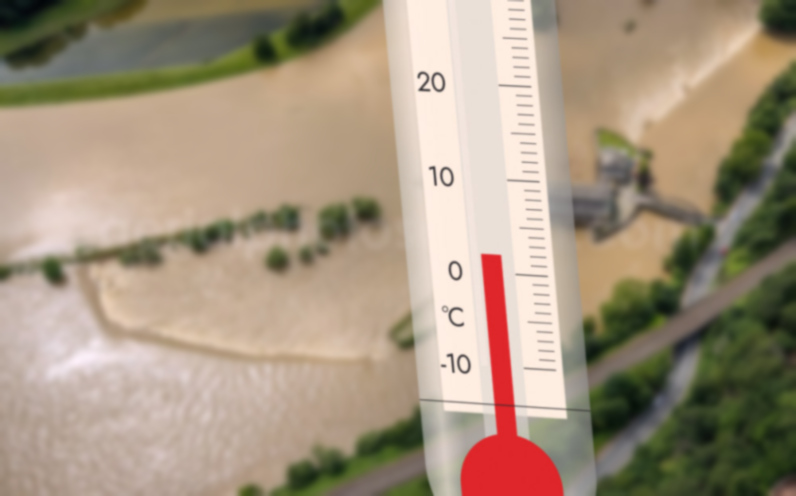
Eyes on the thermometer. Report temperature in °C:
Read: 2 °C
